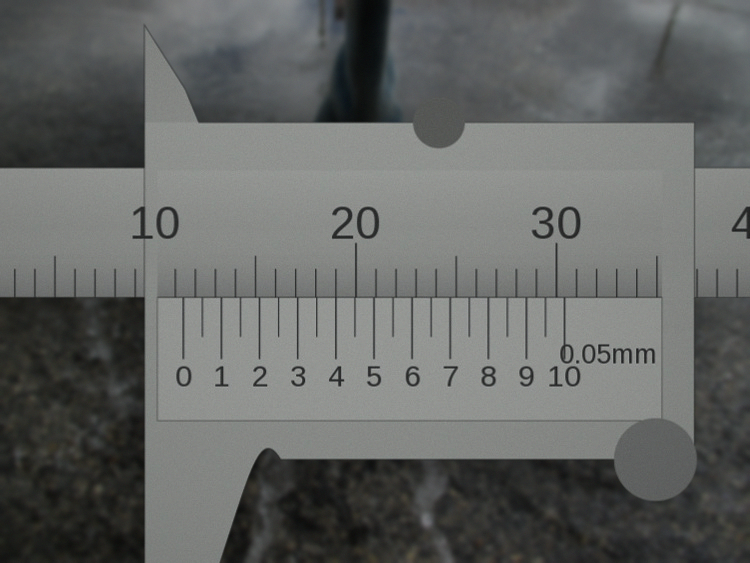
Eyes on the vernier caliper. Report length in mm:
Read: 11.4 mm
